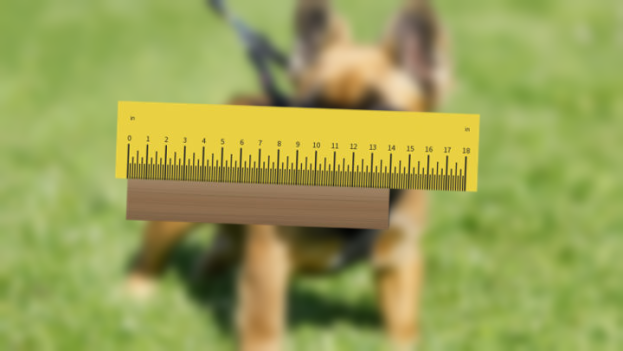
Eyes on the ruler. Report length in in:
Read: 14 in
